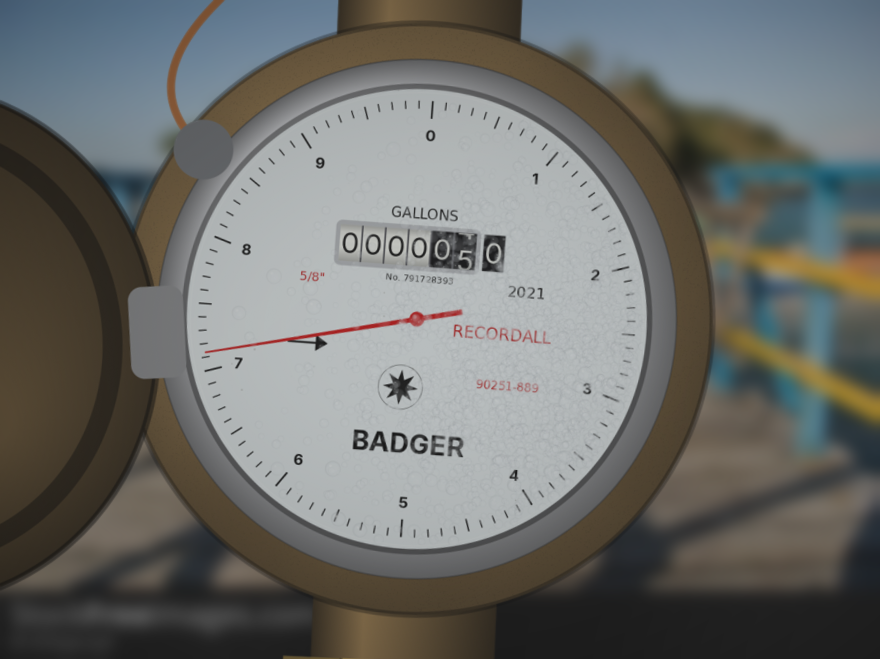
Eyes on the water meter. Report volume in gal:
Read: 47.1 gal
